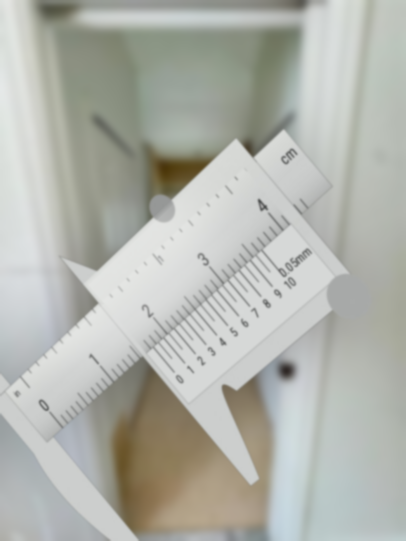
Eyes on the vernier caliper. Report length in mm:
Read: 17.4 mm
